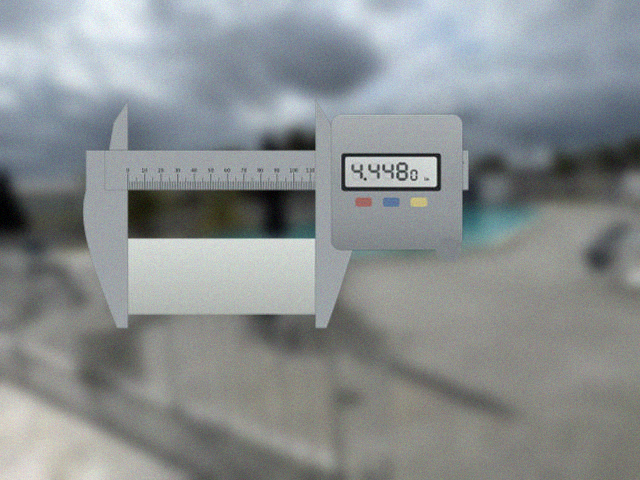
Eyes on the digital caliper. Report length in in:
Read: 4.4480 in
